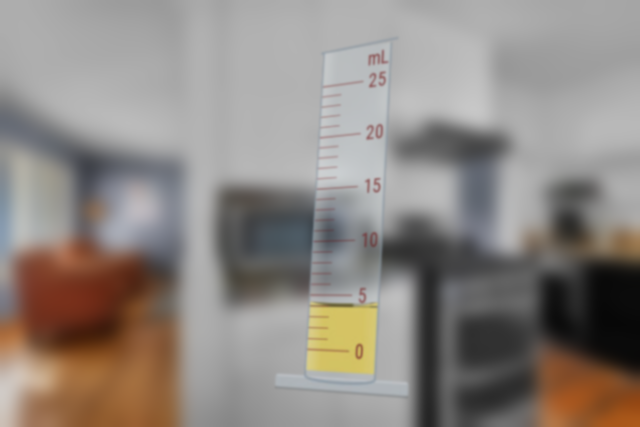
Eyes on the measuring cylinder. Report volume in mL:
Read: 4 mL
